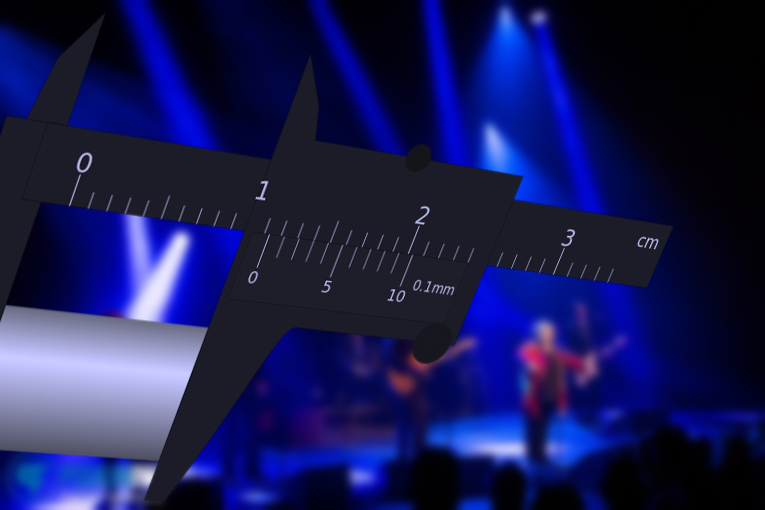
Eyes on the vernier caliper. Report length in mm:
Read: 11.3 mm
